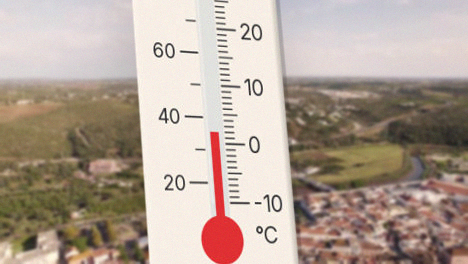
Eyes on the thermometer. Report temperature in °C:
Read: 2 °C
